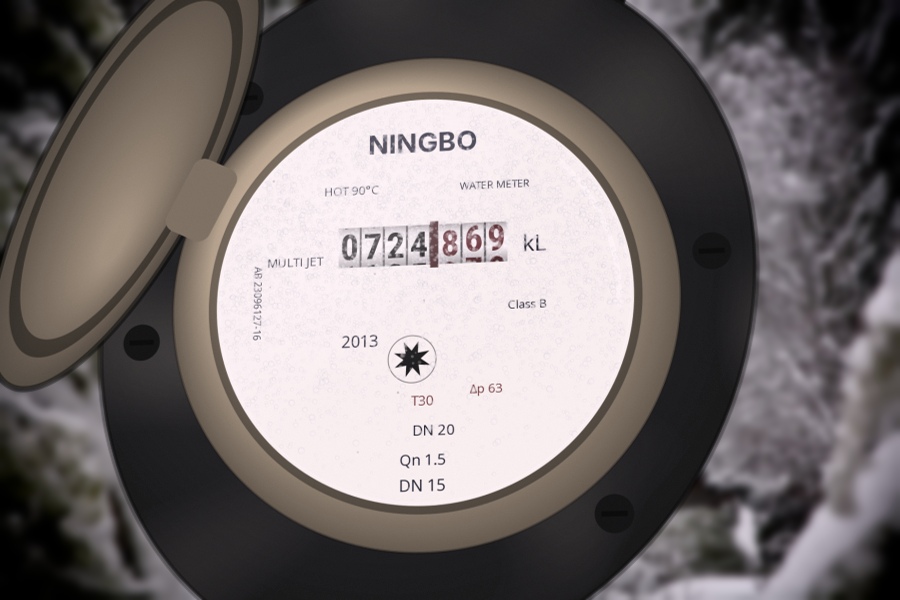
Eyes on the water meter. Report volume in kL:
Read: 724.869 kL
